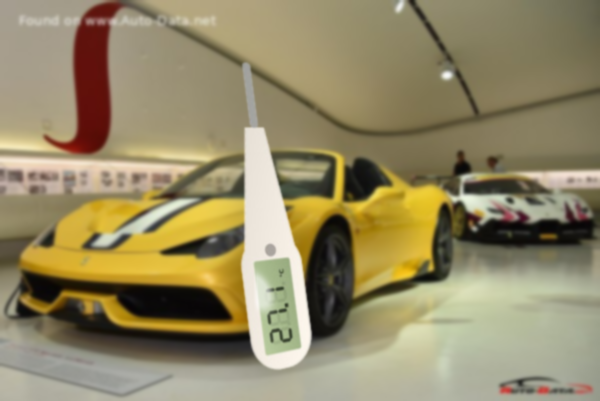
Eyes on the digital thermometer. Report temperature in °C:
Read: 27.1 °C
